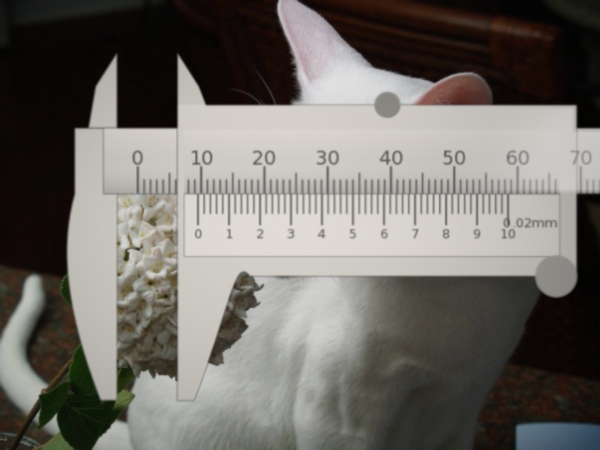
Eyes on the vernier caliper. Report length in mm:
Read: 9.5 mm
